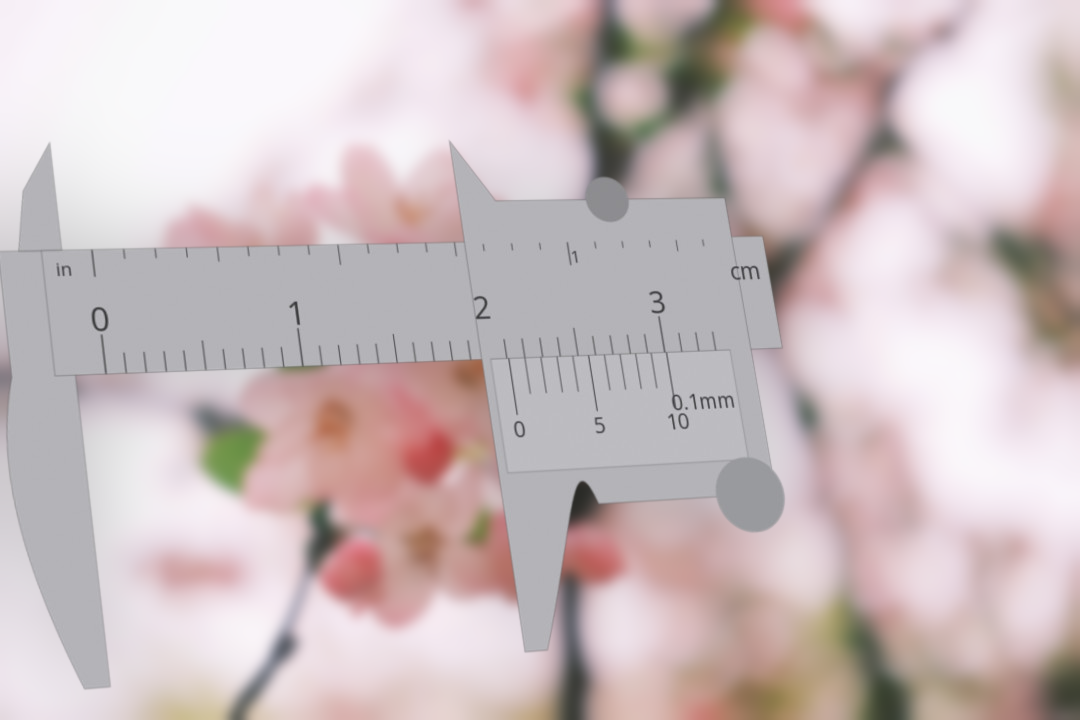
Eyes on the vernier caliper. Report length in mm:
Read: 21.1 mm
